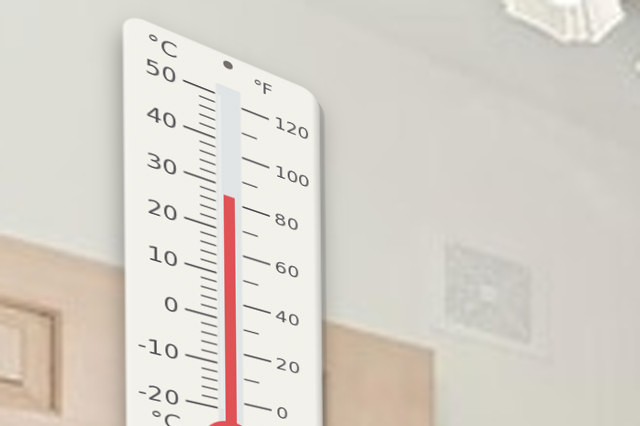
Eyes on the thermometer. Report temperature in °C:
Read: 28 °C
